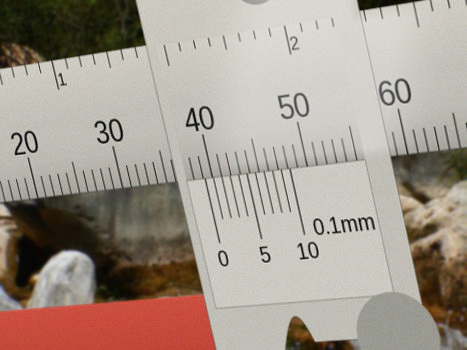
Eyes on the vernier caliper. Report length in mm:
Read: 39.2 mm
